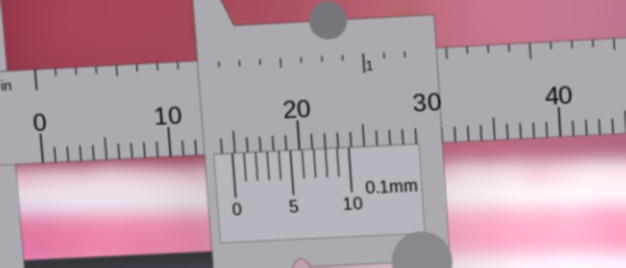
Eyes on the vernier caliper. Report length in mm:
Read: 14.8 mm
